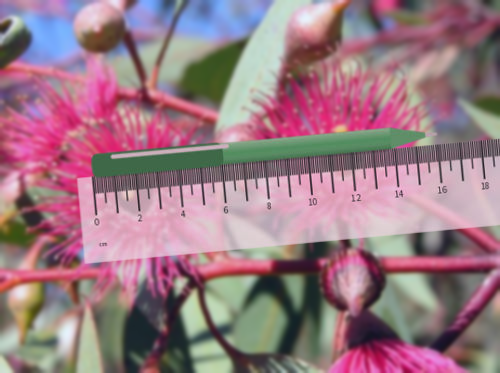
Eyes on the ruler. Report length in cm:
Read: 16 cm
